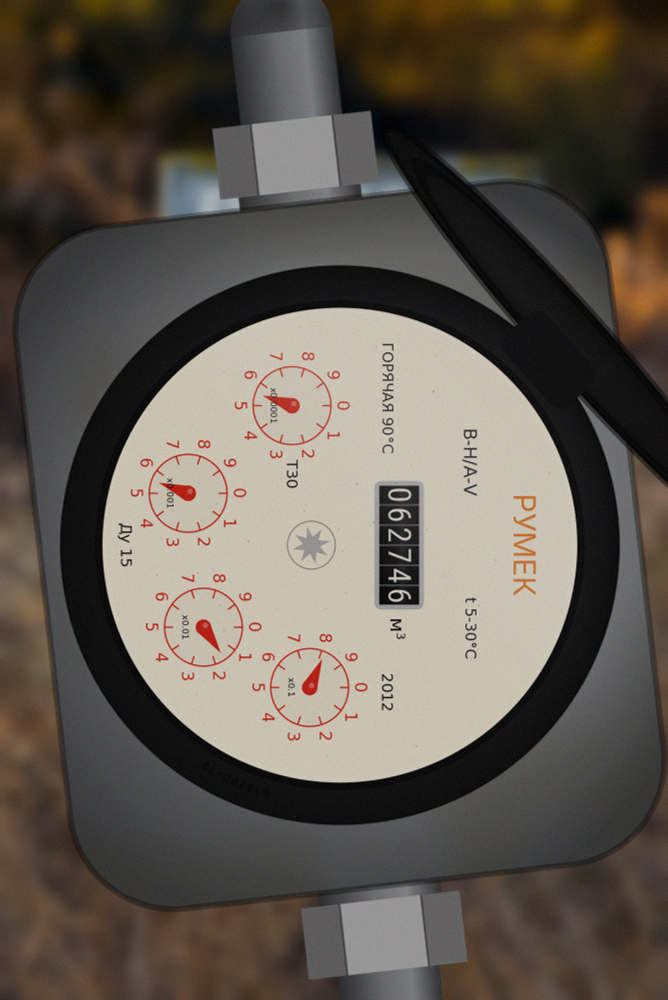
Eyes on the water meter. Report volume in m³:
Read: 62746.8155 m³
